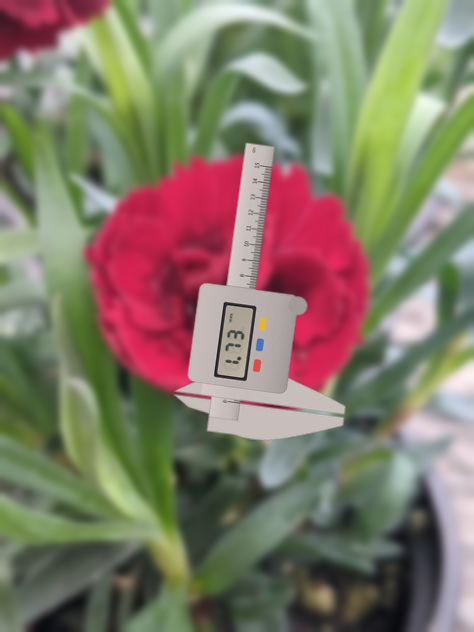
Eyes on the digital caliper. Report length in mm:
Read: 1.73 mm
